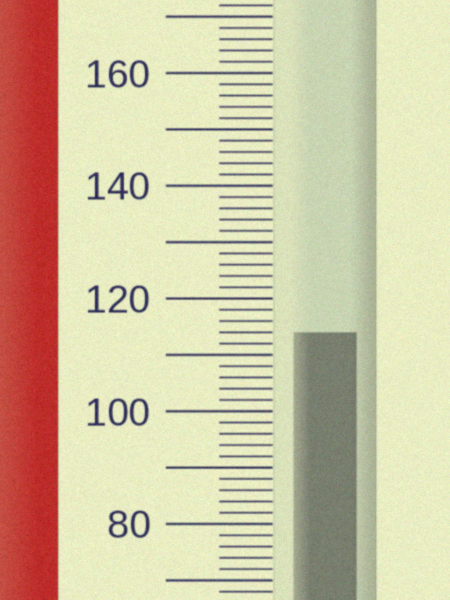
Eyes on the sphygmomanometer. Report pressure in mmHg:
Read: 114 mmHg
